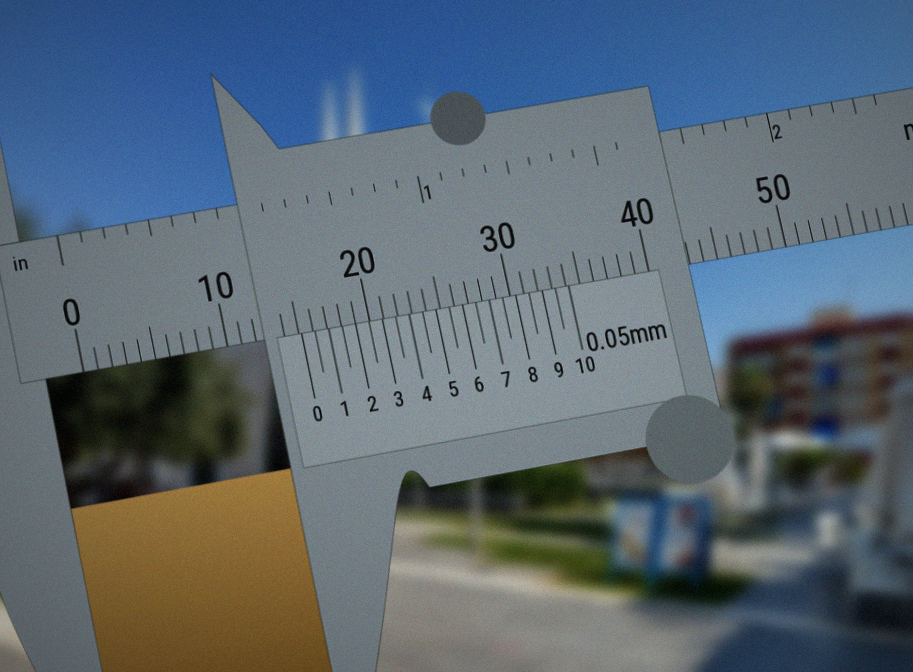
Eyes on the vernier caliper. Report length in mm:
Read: 15.2 mm
